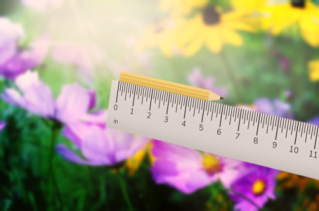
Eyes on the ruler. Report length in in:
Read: 6 in
